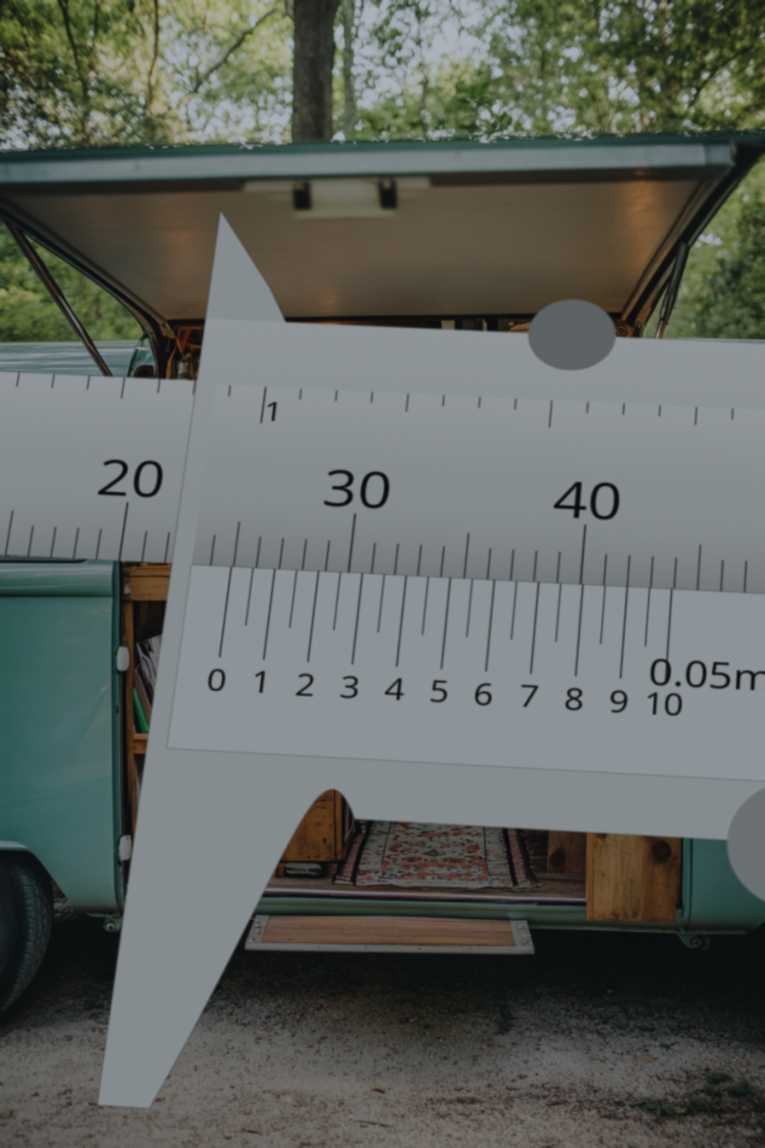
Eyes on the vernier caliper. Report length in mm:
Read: 24.9 mm
